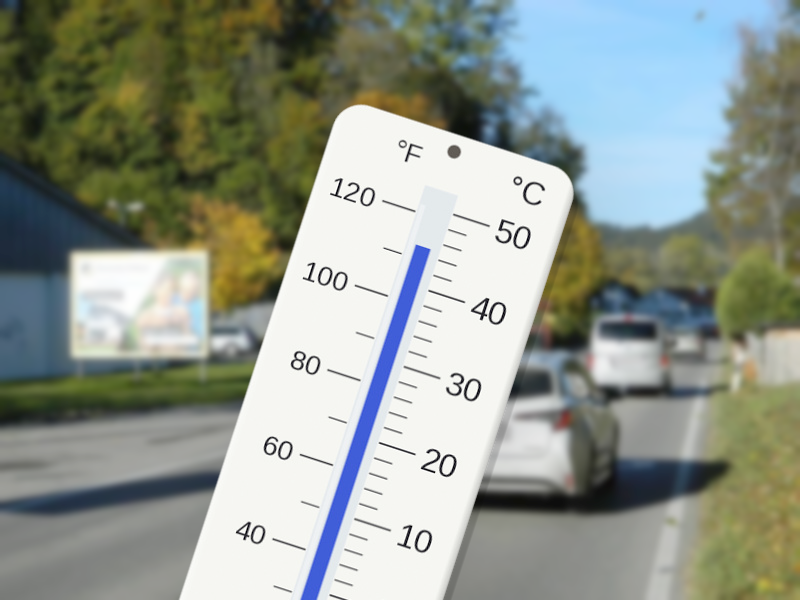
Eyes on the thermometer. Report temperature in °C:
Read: 45 °C
